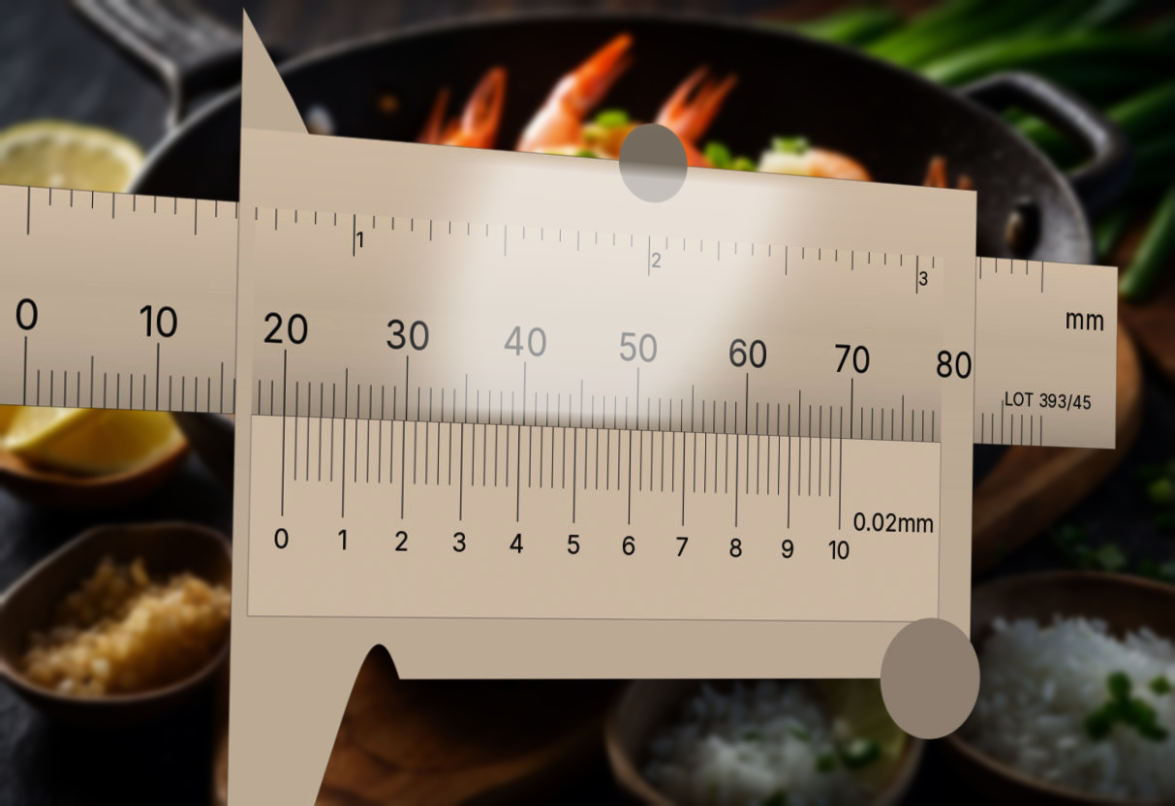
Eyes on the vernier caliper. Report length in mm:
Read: 20.0 mm
